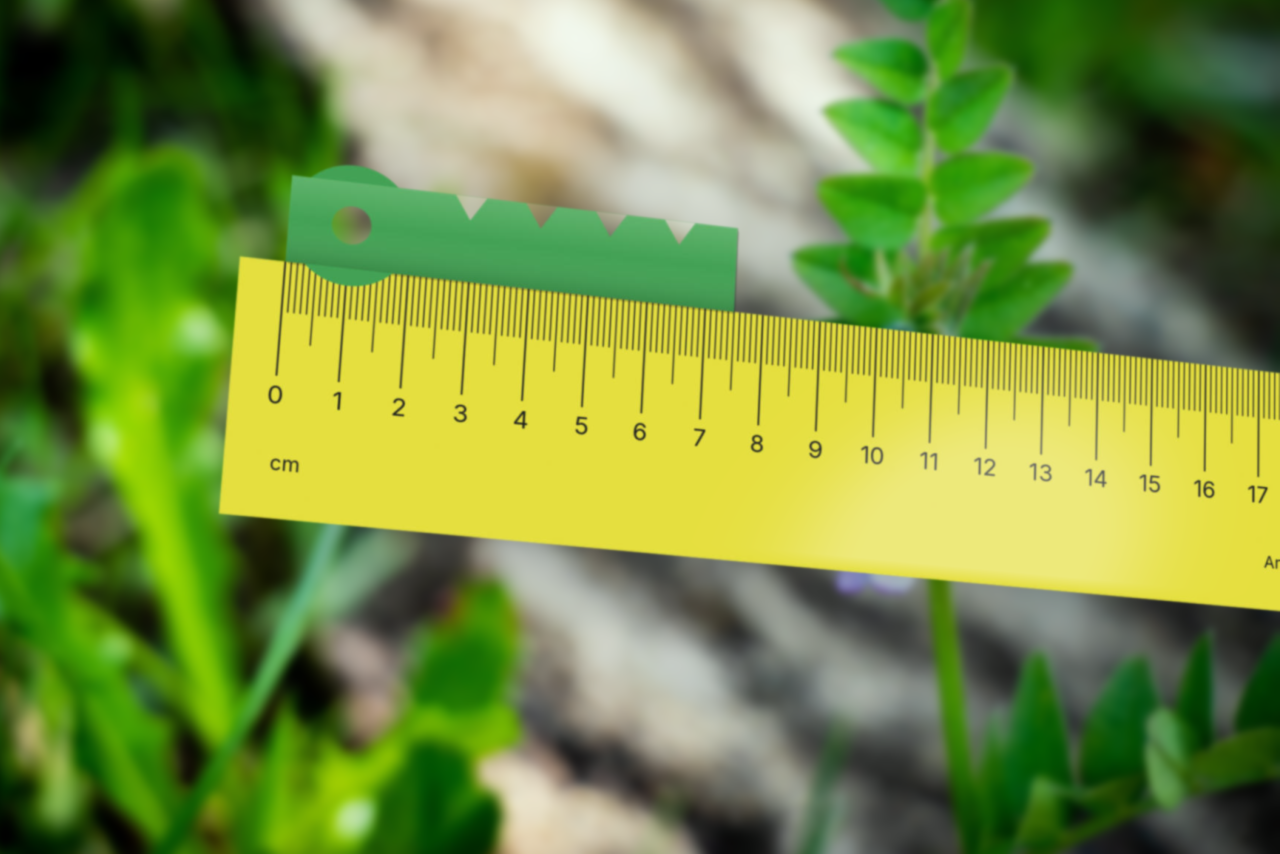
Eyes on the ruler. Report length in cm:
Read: 7.5 cm
